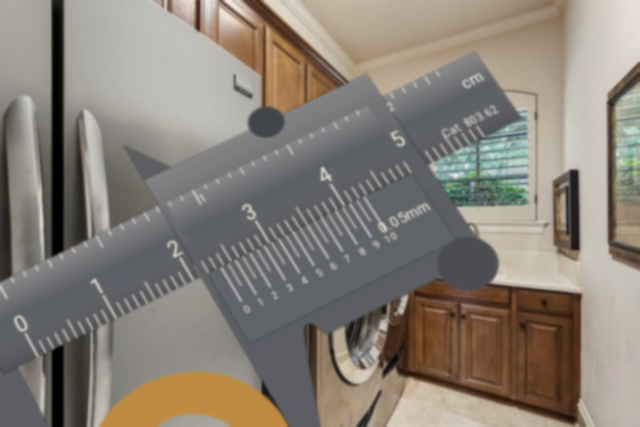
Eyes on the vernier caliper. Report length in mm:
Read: 23.6 mm
